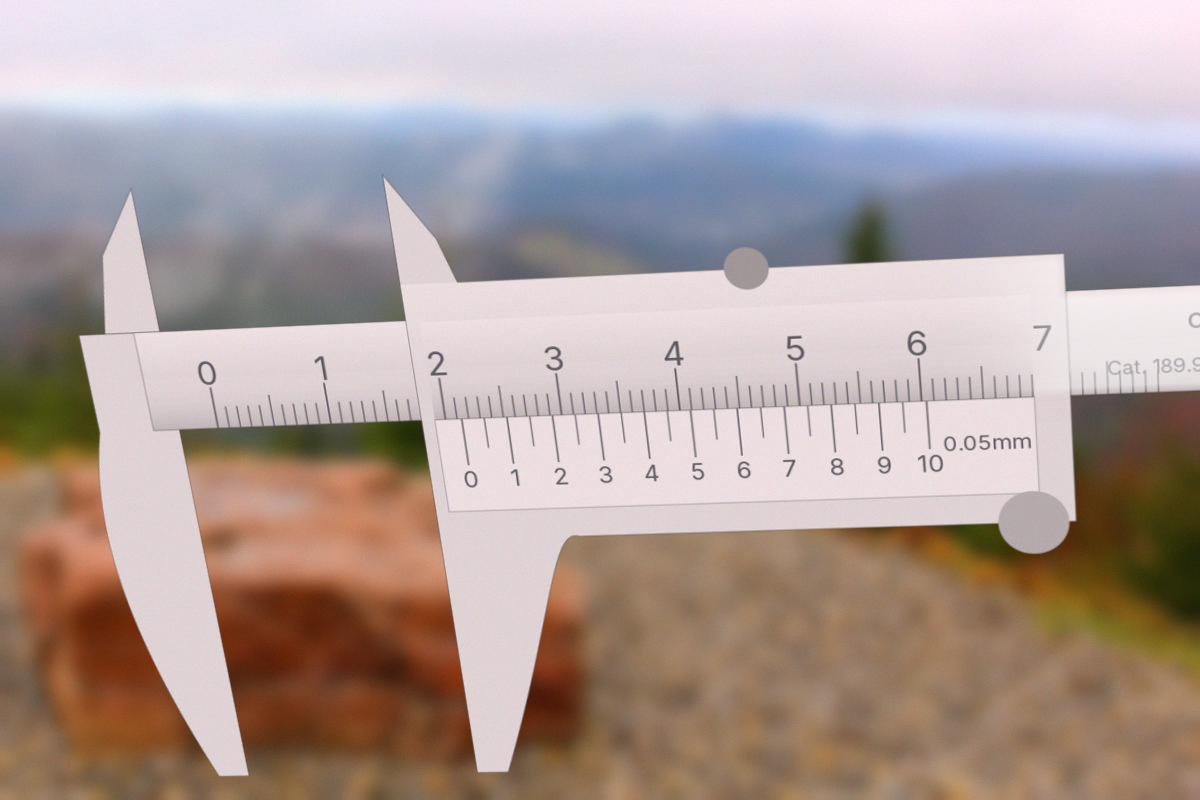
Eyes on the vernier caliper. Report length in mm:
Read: 21.4 mm
